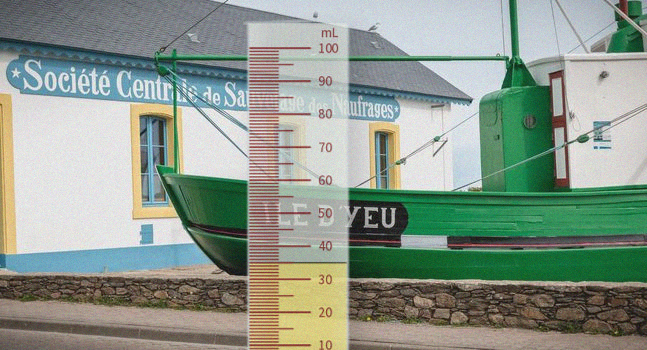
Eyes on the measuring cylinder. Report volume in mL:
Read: 35 mL
